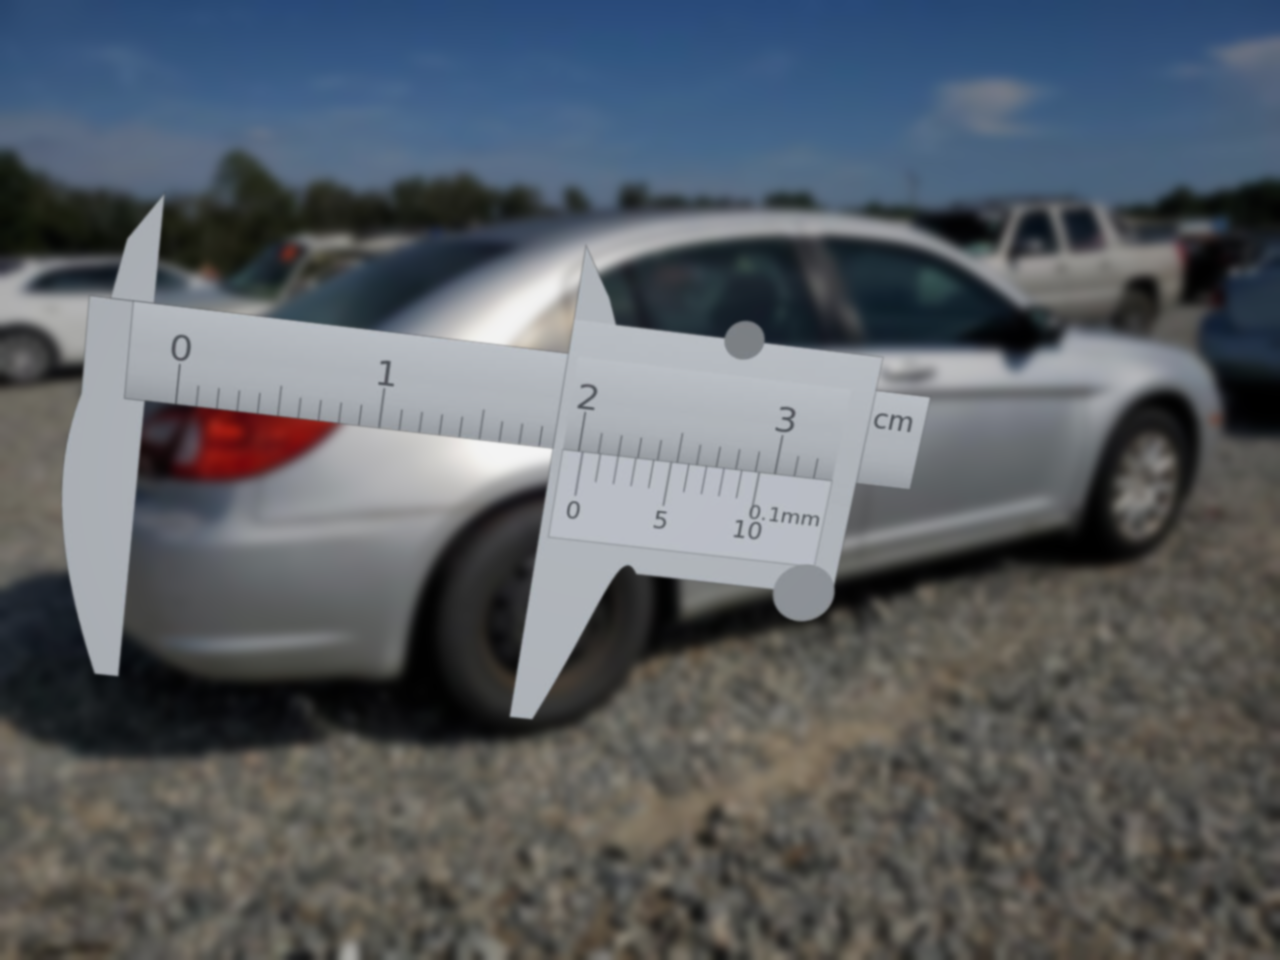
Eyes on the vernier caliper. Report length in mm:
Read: 20.2 mm
